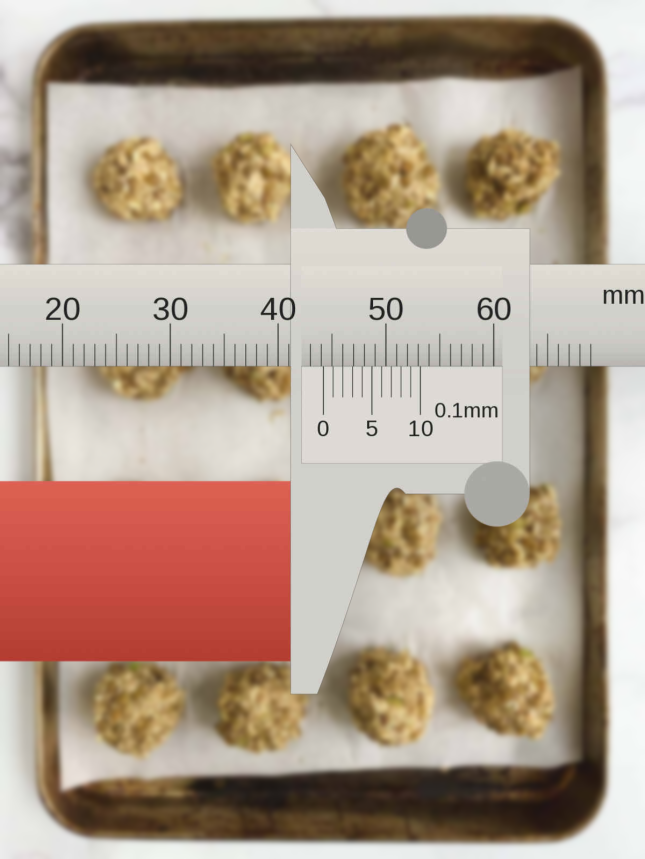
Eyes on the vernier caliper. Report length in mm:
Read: 44.2 mm
